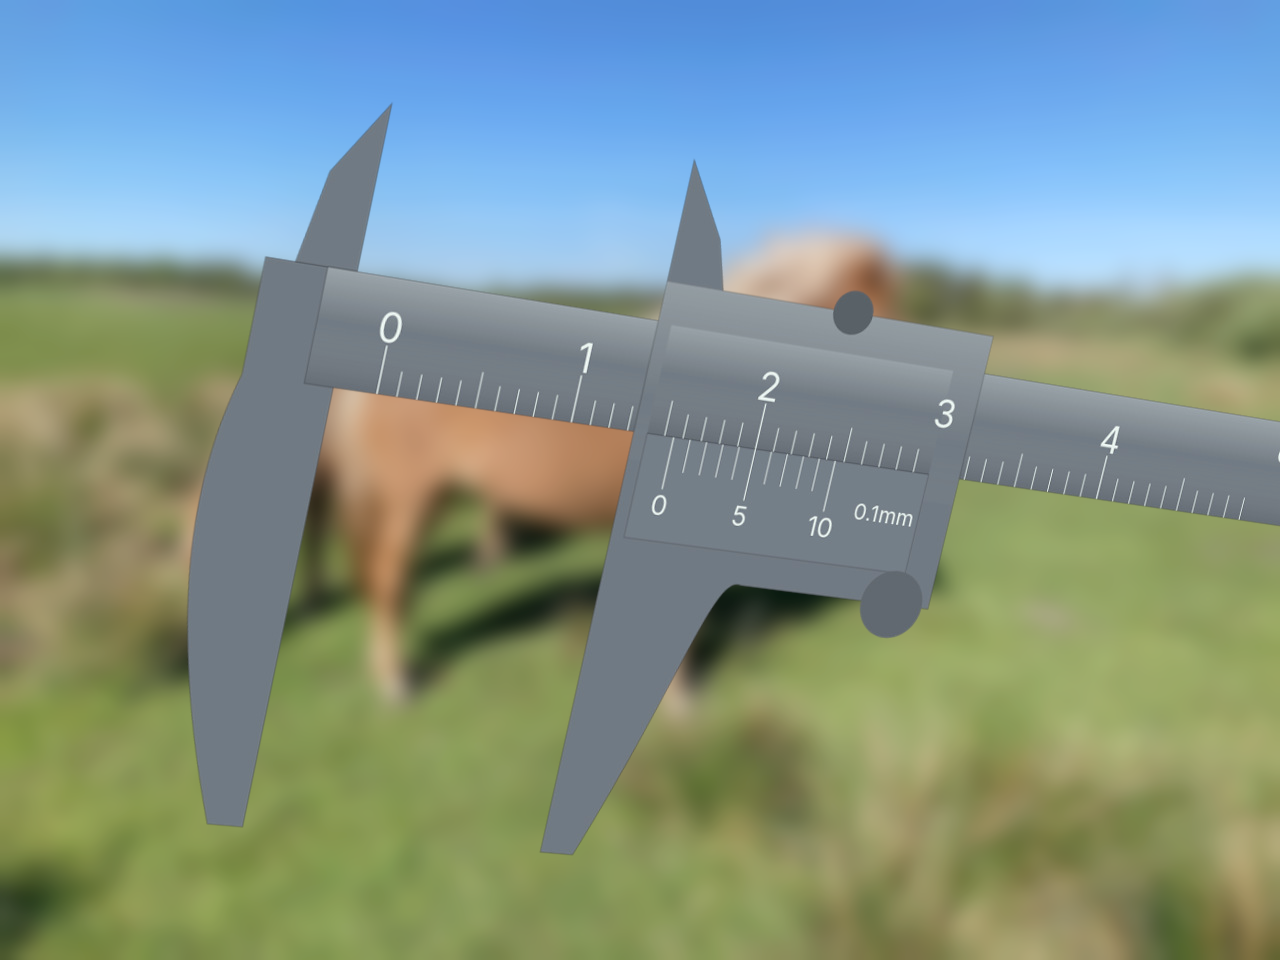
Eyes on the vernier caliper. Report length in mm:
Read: 15.5 mm
